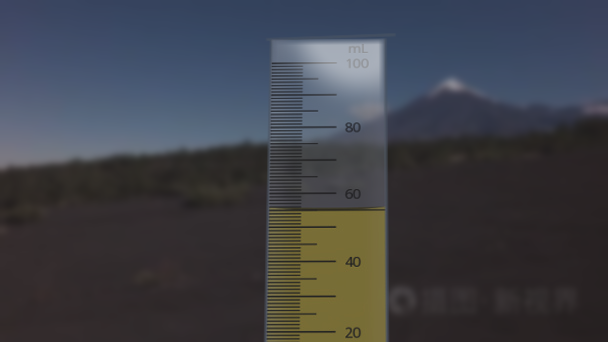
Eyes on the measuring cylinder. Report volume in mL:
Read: 55 mL
